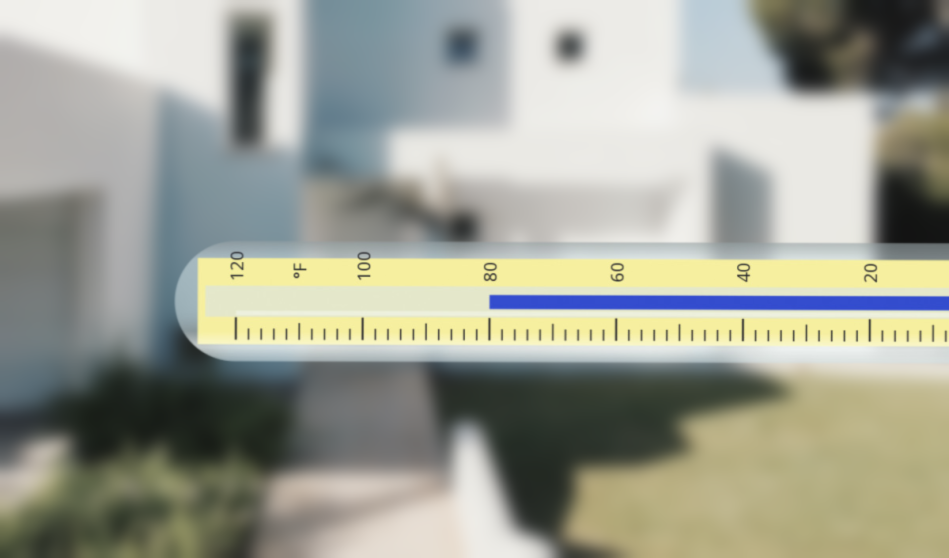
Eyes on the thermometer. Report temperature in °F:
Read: 80 °F
